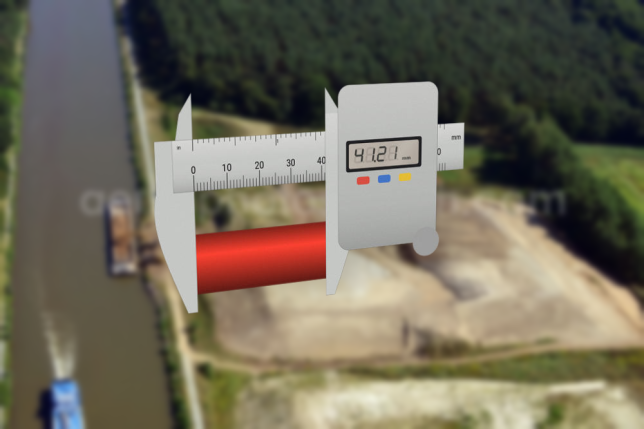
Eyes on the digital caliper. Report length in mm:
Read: 41.21 mm
